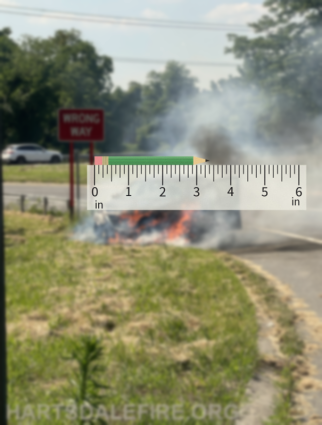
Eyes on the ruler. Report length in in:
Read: 3.375 in
